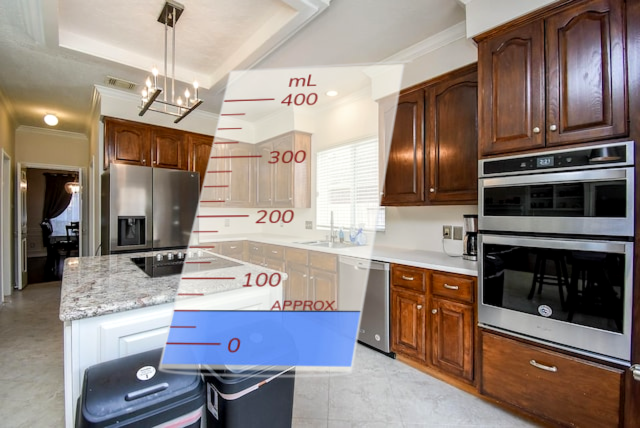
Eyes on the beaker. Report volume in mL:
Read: 50 mL
